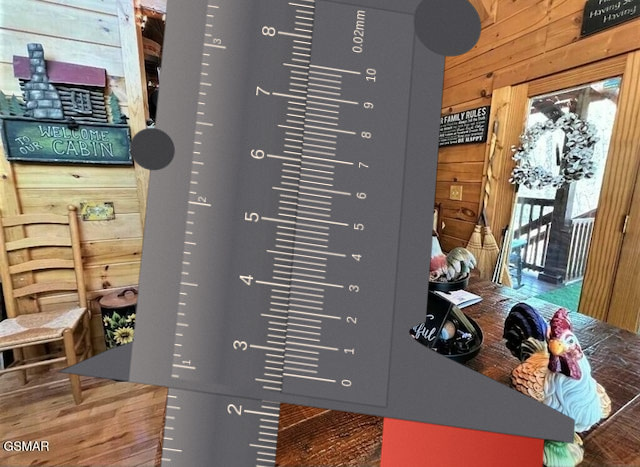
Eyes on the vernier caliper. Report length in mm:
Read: 26.4 mm
